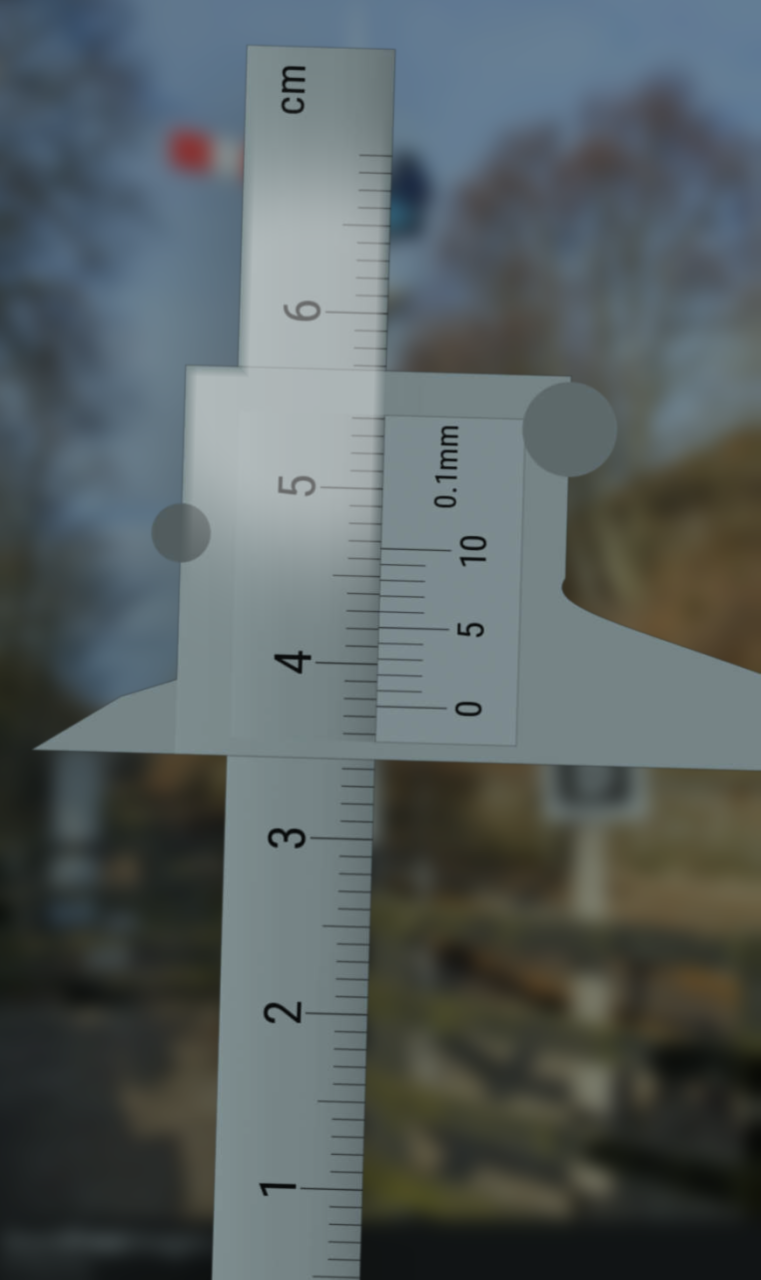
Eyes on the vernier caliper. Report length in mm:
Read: 37.6 mm
